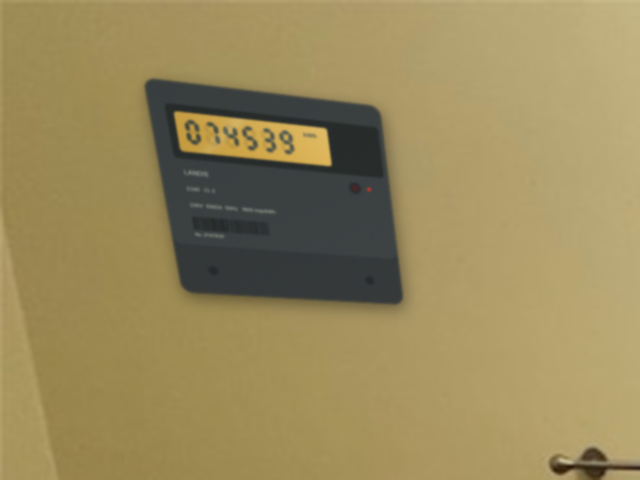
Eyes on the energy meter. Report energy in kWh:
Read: 74539 kWh
